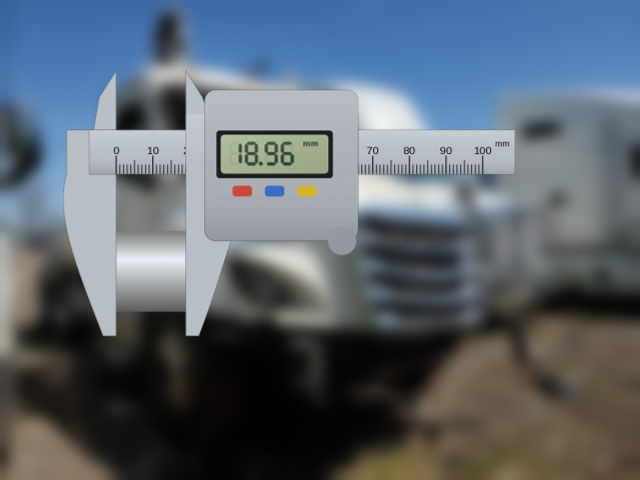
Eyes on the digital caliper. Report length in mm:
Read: 18.96 mm
